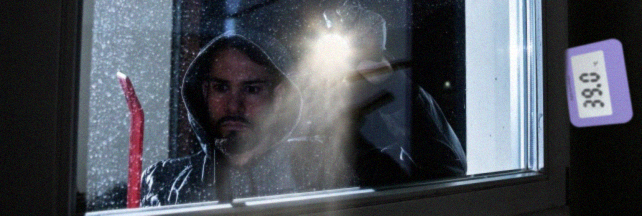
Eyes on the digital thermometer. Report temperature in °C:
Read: 39.0 °C
